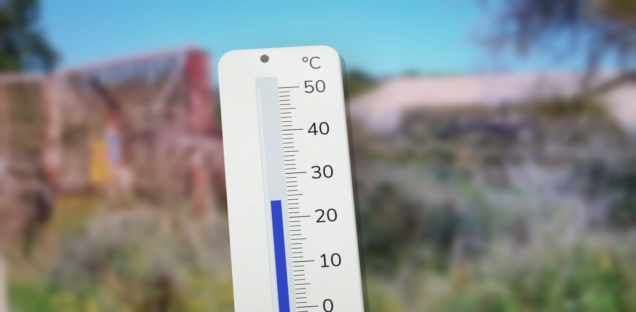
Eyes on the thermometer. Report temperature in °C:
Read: 24 °C
